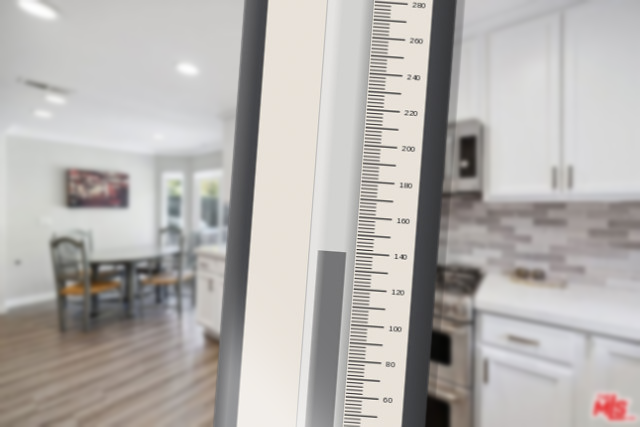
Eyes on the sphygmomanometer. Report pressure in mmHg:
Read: 140 mmHg
